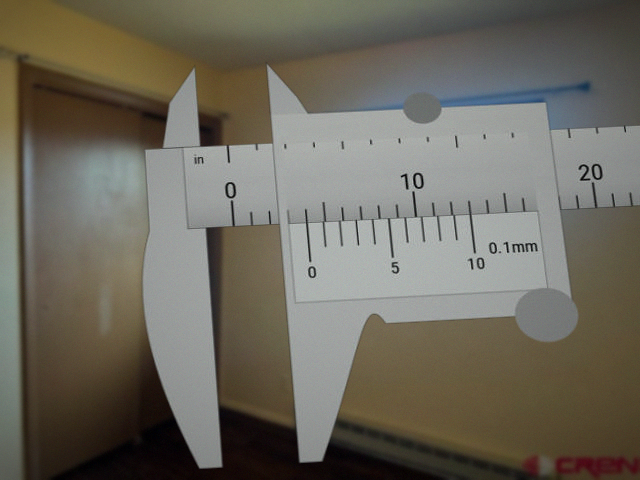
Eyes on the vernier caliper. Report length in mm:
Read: 4.0 mm
